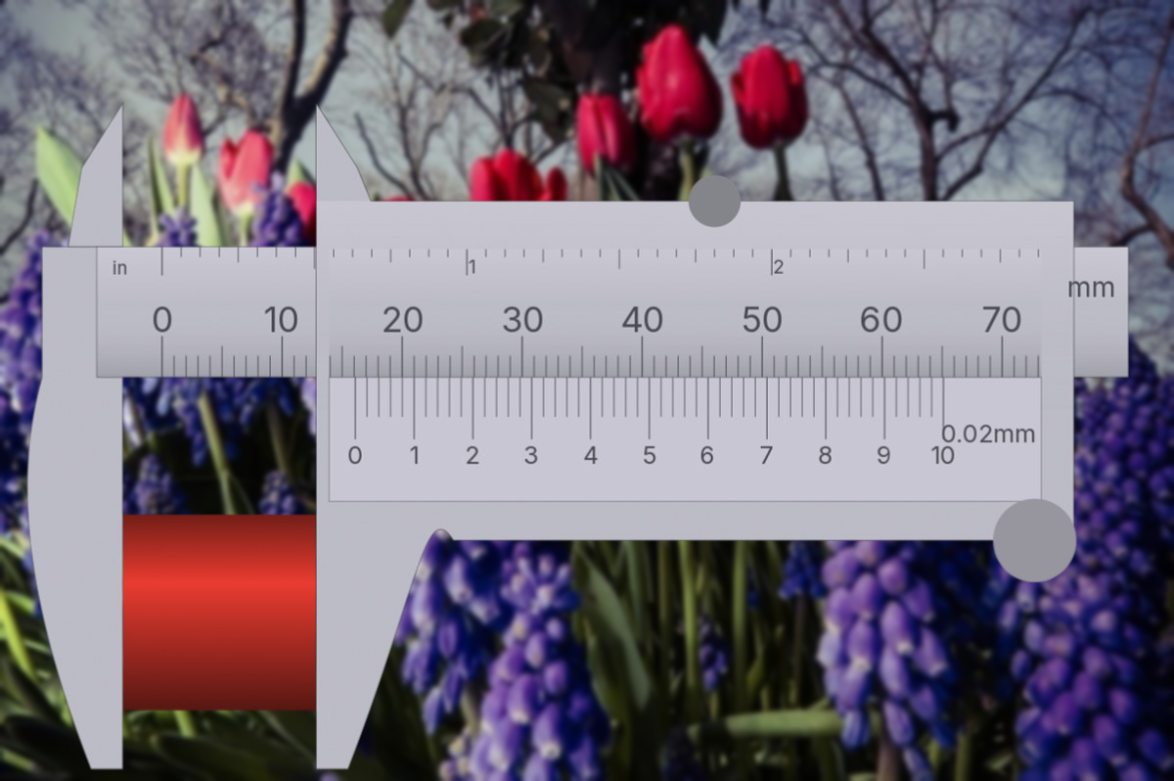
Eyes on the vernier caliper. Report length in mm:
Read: 16.1 mm
